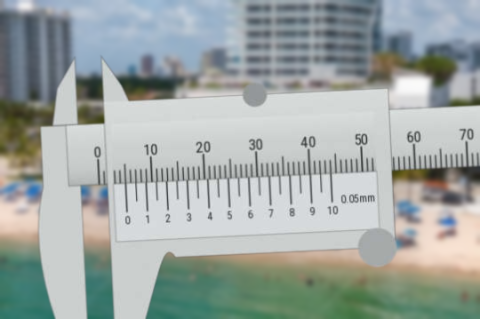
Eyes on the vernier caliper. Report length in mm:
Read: 5.0 mm
